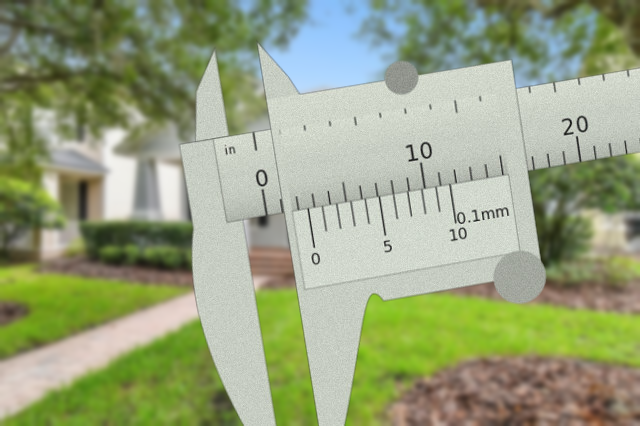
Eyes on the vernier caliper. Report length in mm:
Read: 2.6 mm
